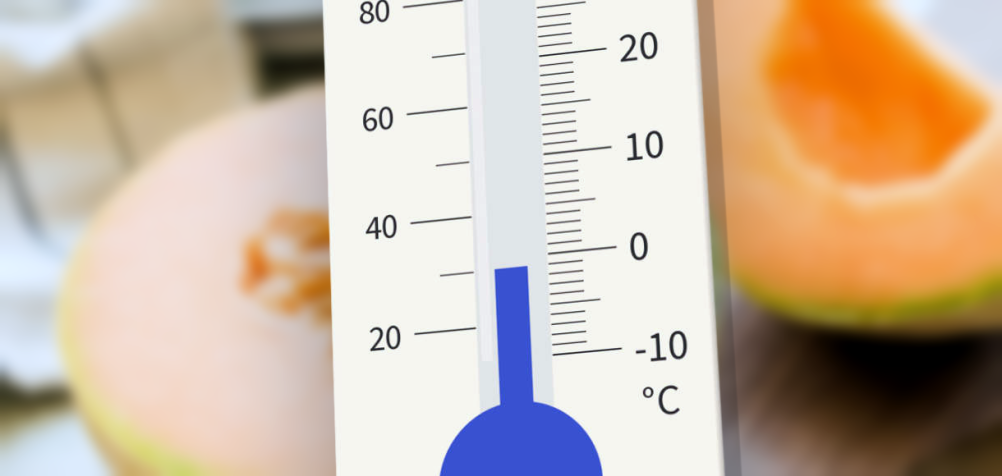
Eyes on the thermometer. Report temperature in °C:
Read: -1 °C
